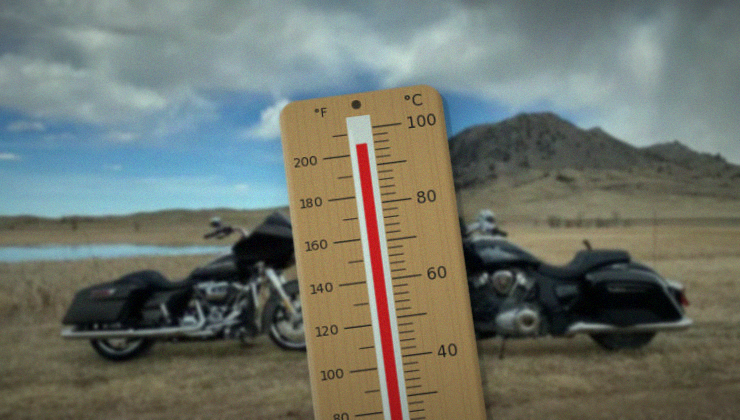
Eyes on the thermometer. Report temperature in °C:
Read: 96 °C
